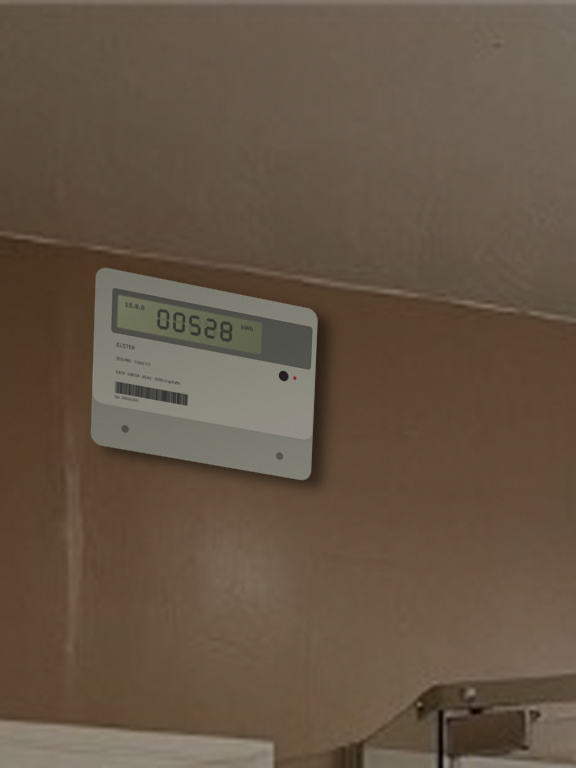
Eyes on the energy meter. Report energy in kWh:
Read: 528 kWh
